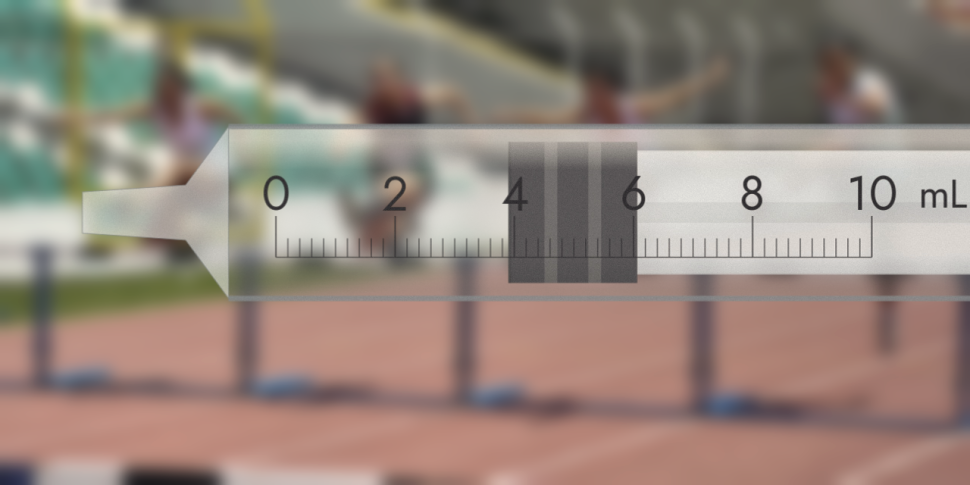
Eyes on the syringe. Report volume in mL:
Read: 3.9 mL
